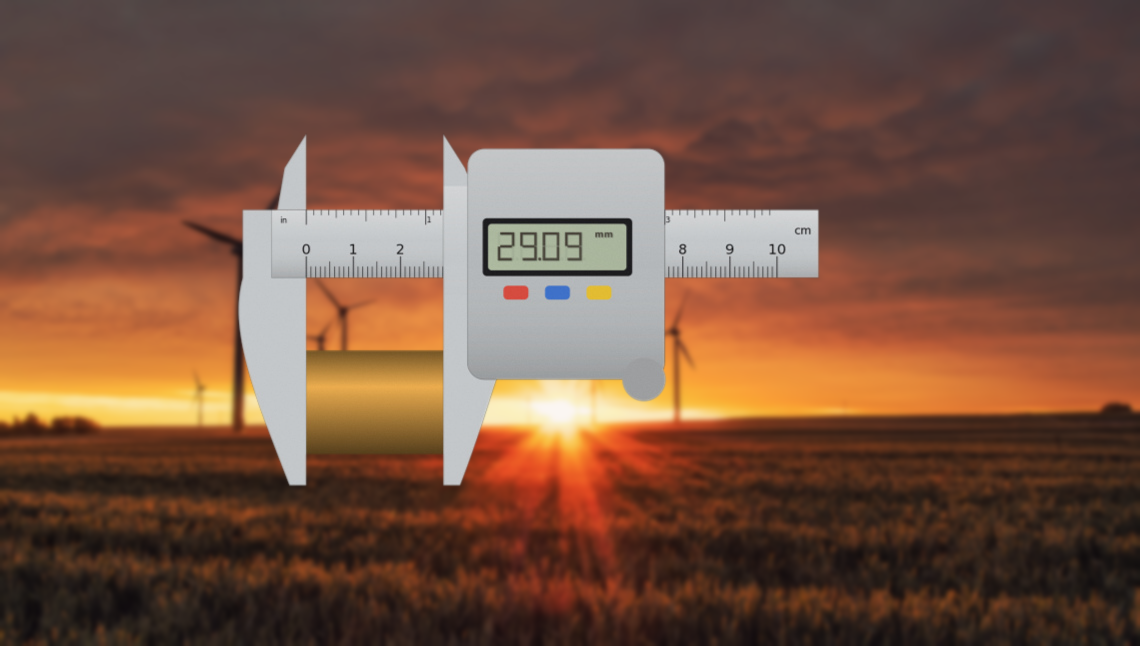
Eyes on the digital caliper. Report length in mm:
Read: 29.09 mm
